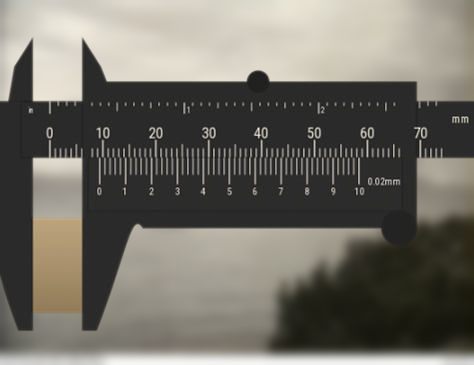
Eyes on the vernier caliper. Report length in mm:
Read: 9.4 mm
